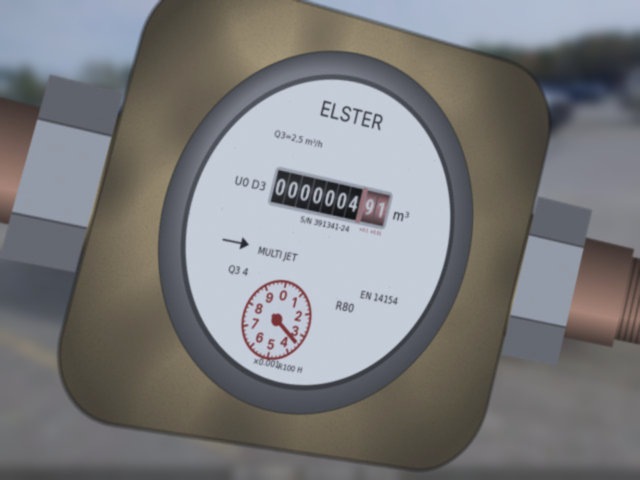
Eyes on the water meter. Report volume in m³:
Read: 4.913 m³
